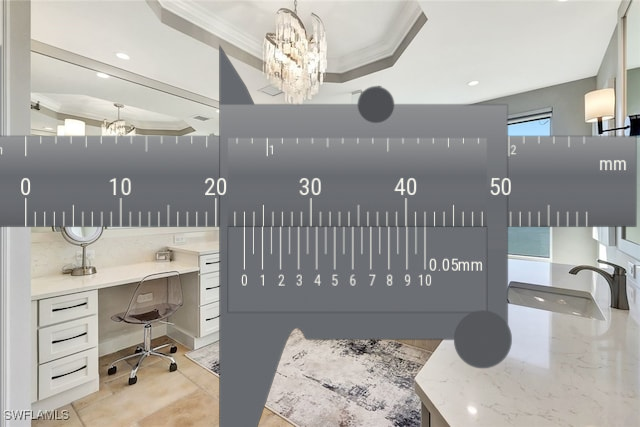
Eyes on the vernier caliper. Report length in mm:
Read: 23.0 mm
